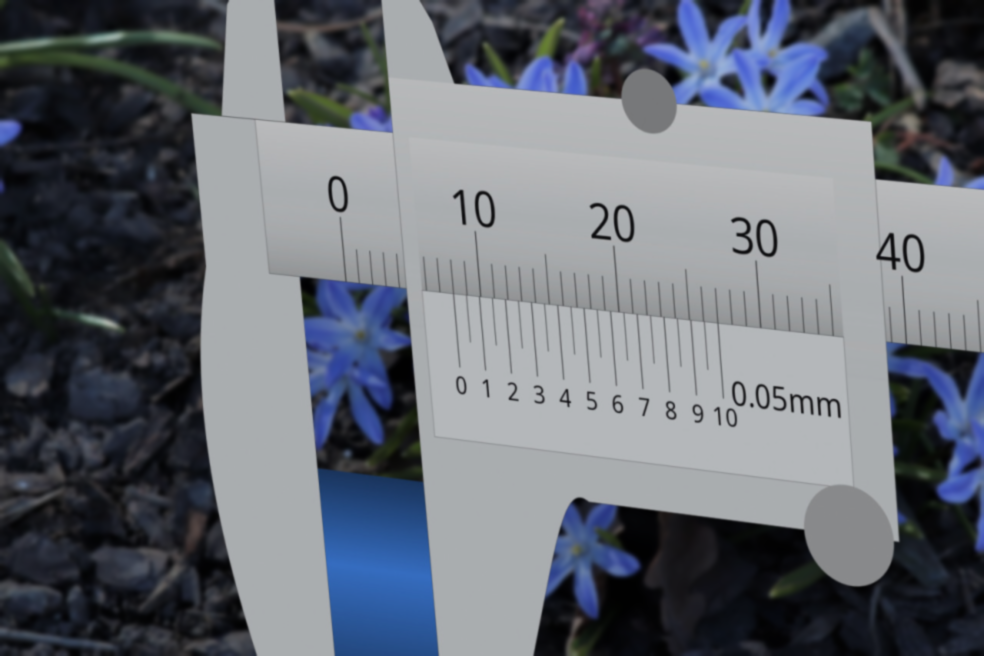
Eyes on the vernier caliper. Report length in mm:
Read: 8.0 mm
